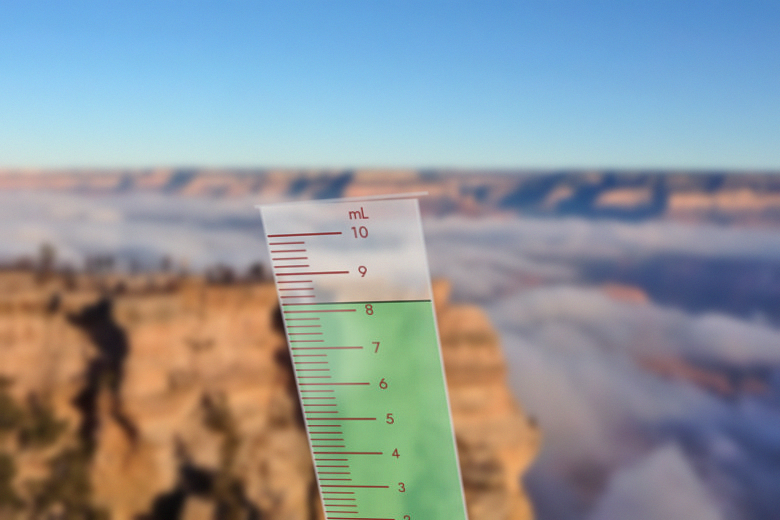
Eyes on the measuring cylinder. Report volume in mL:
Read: 8.2 mL
